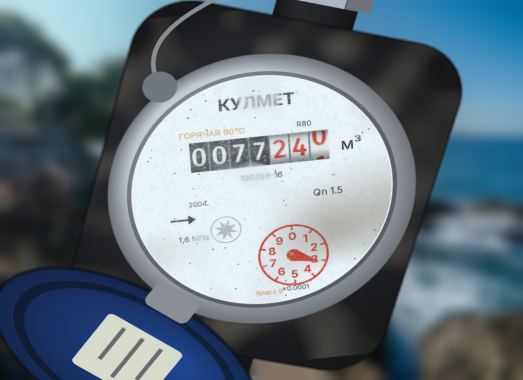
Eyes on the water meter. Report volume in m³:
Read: 77.2403 m³
